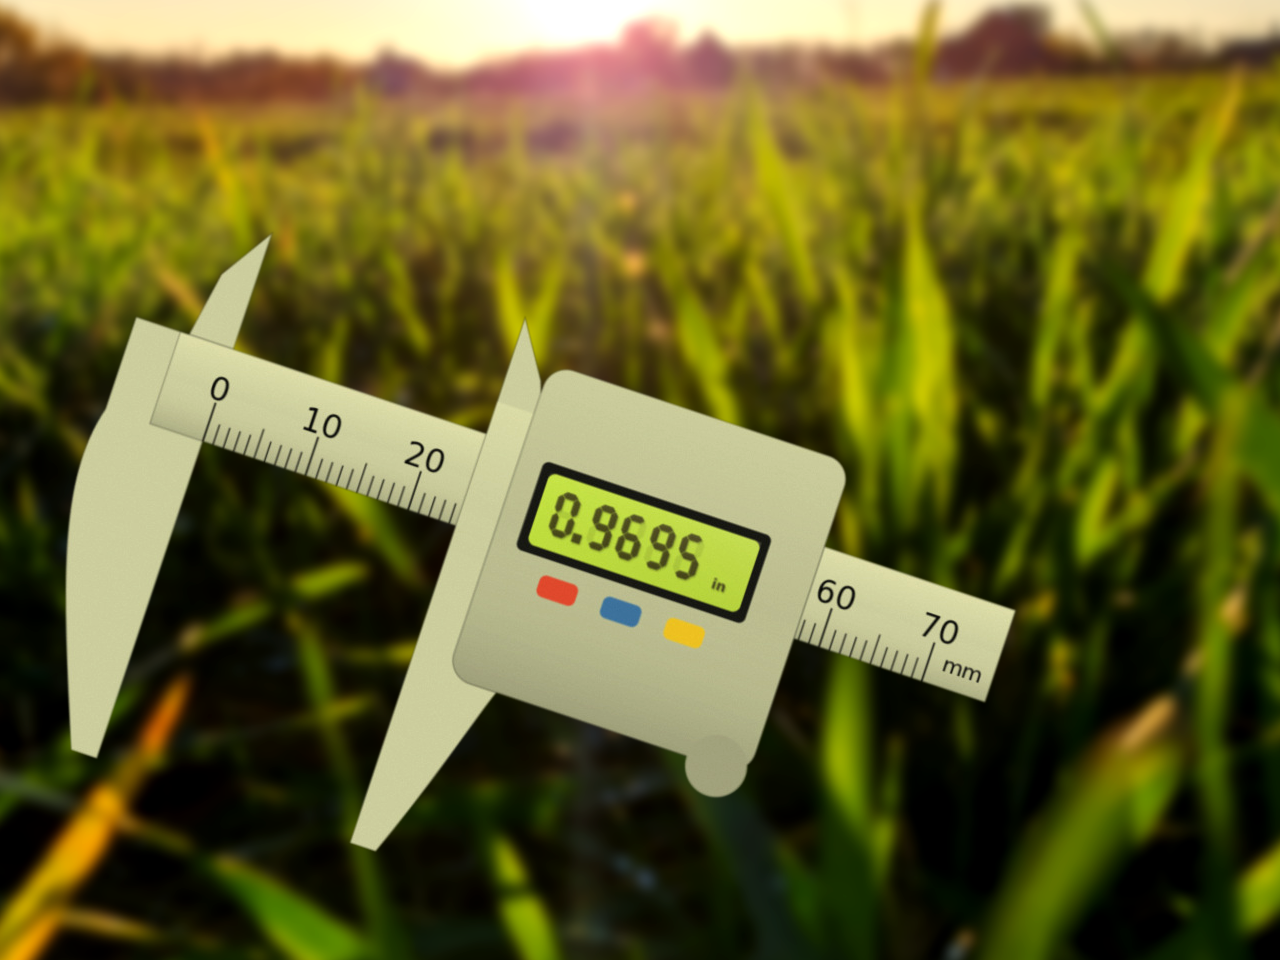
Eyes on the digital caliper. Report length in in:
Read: 0.9695 in
